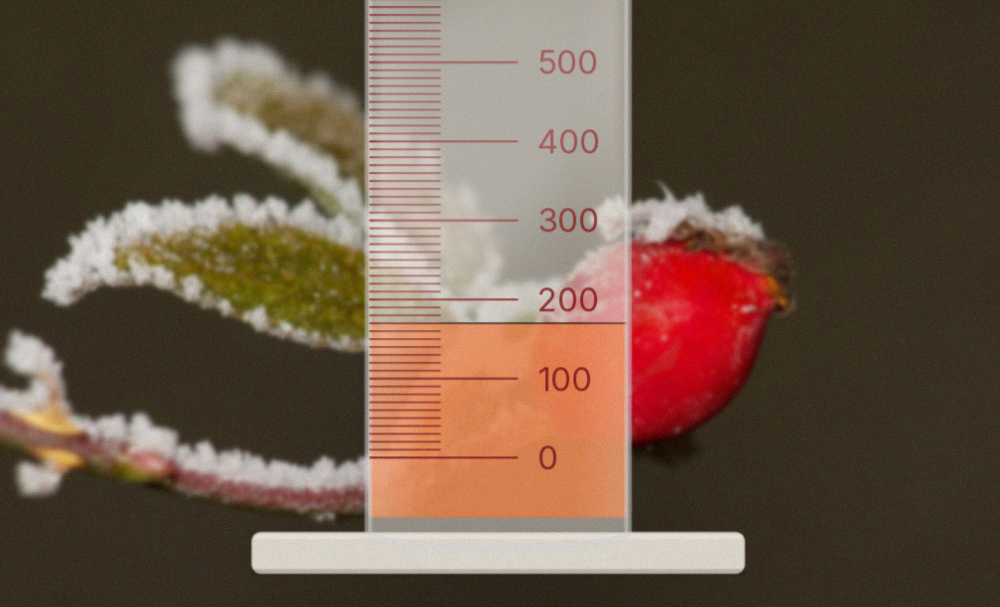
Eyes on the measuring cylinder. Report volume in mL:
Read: 170 mL
